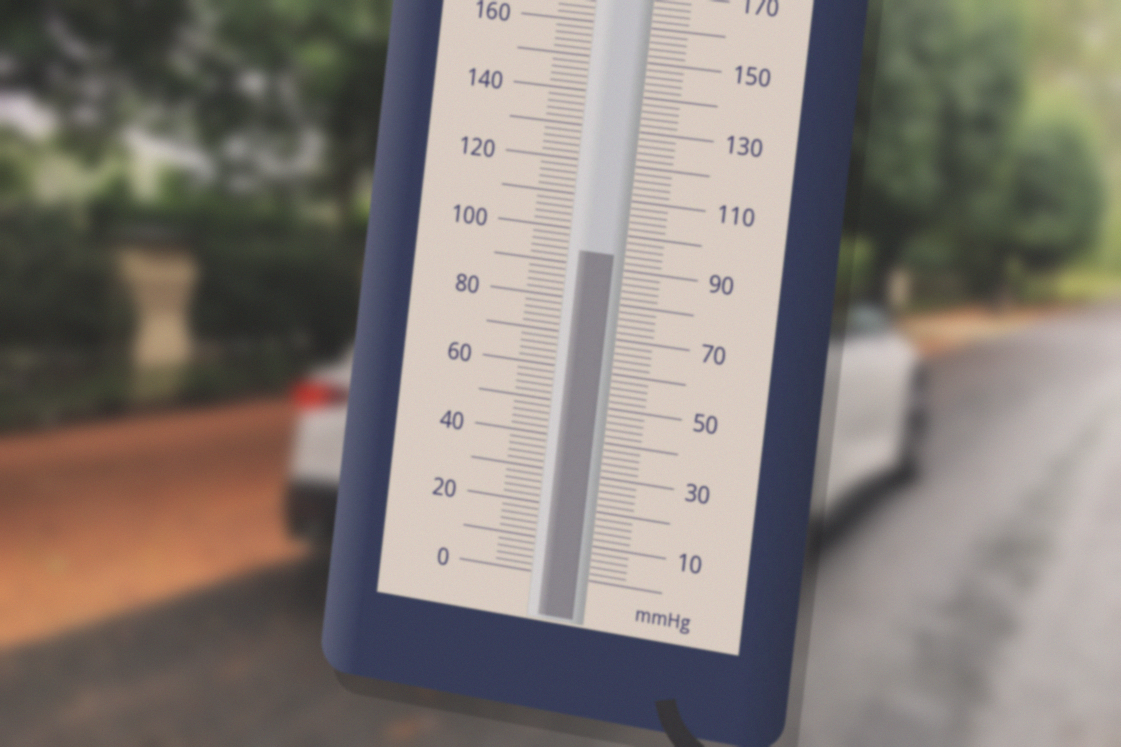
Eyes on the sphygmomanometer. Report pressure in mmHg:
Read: 94 mmHg
